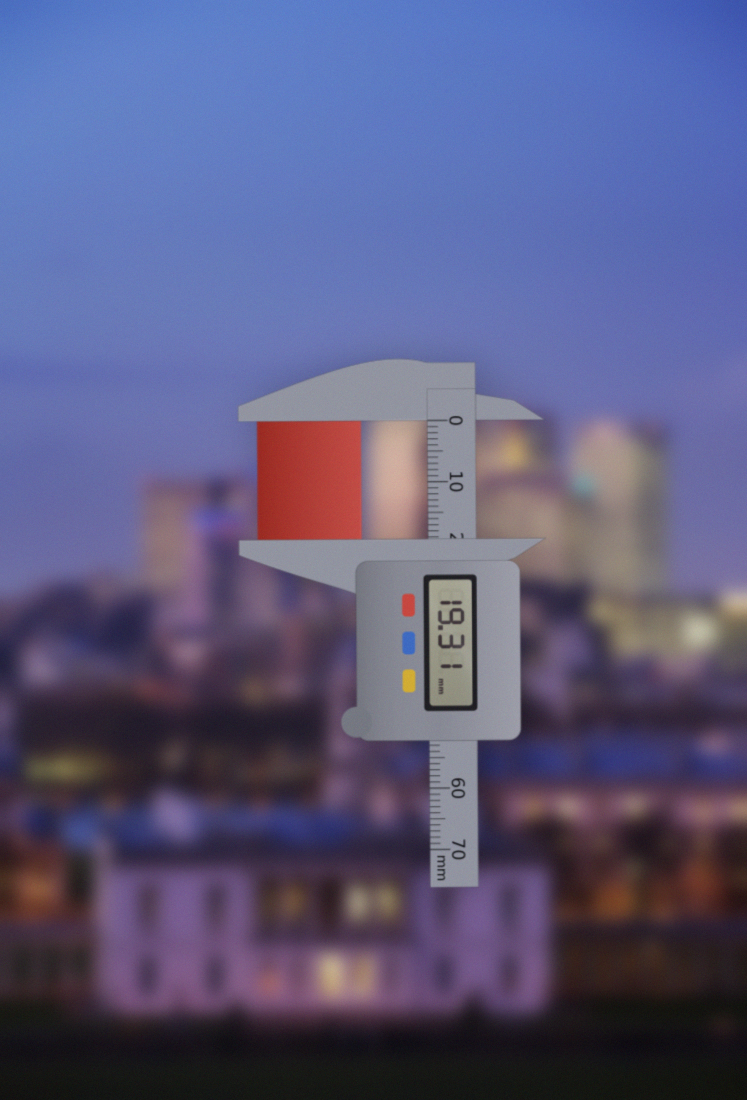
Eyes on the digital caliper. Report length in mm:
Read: 19.31 mm
